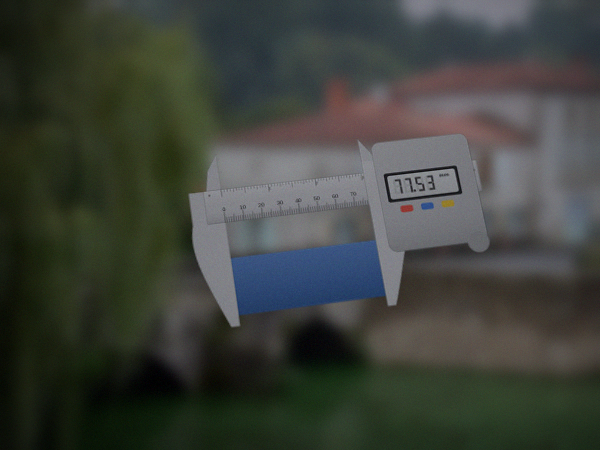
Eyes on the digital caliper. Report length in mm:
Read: 77.53 mm
